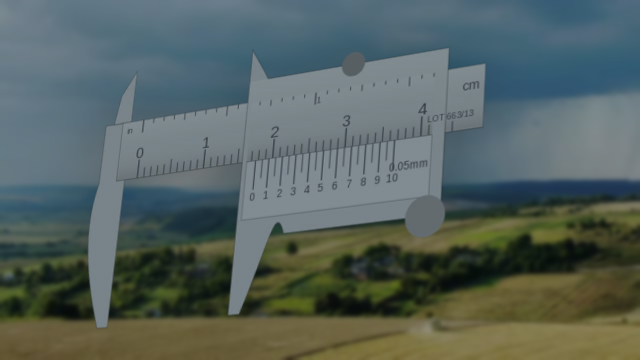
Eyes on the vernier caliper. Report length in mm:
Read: 17.6 mm
